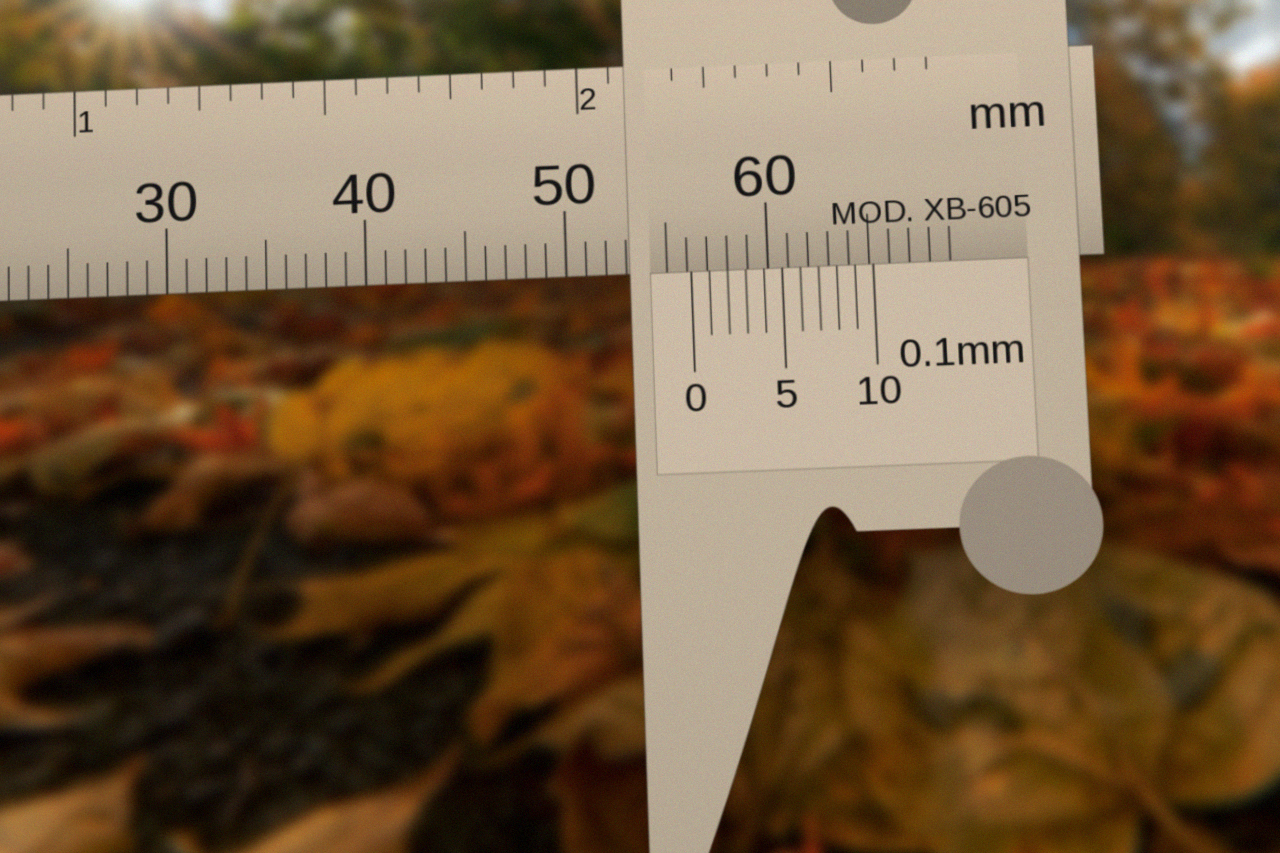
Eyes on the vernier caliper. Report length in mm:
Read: 56.2 mm
